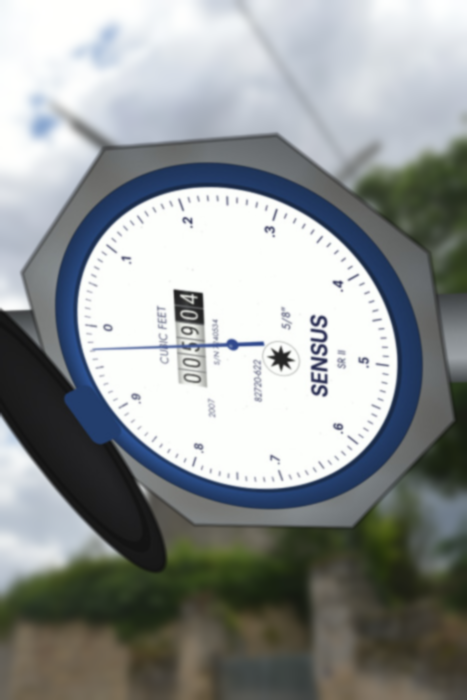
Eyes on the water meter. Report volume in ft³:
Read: 5903.97 ft³
